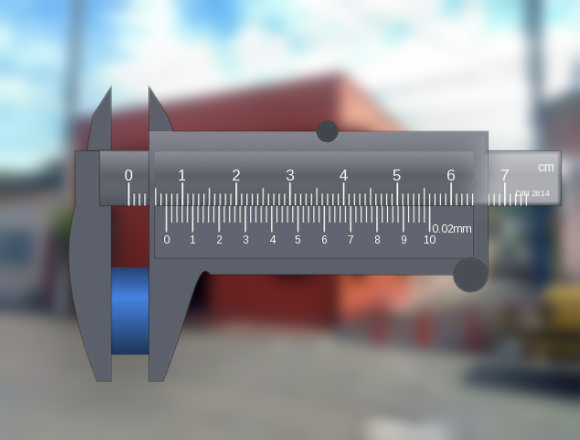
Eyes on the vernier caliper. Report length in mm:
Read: 7.0 mm
